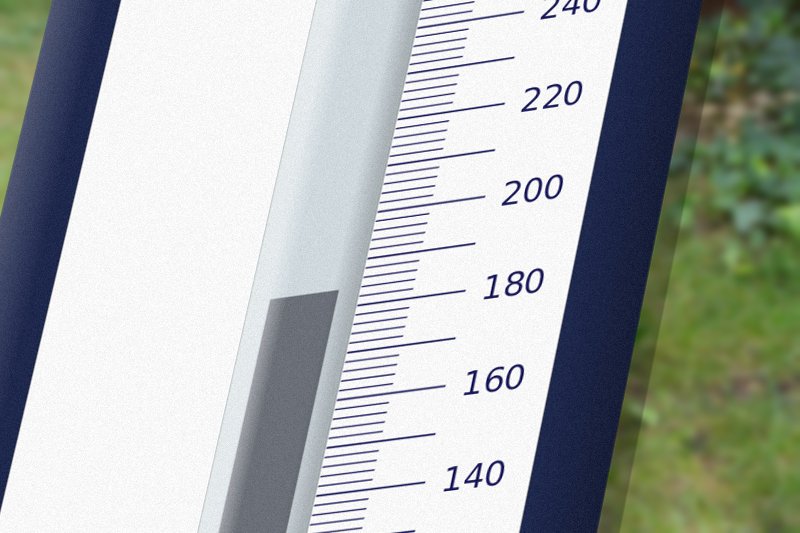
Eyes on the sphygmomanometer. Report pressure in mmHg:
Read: 184 mmHg
